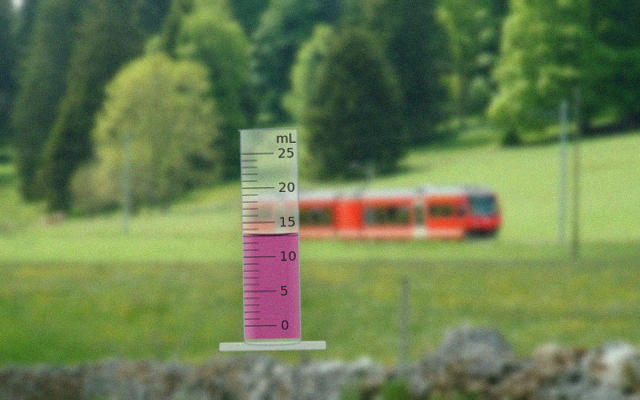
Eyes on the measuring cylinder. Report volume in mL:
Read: 13 mL
